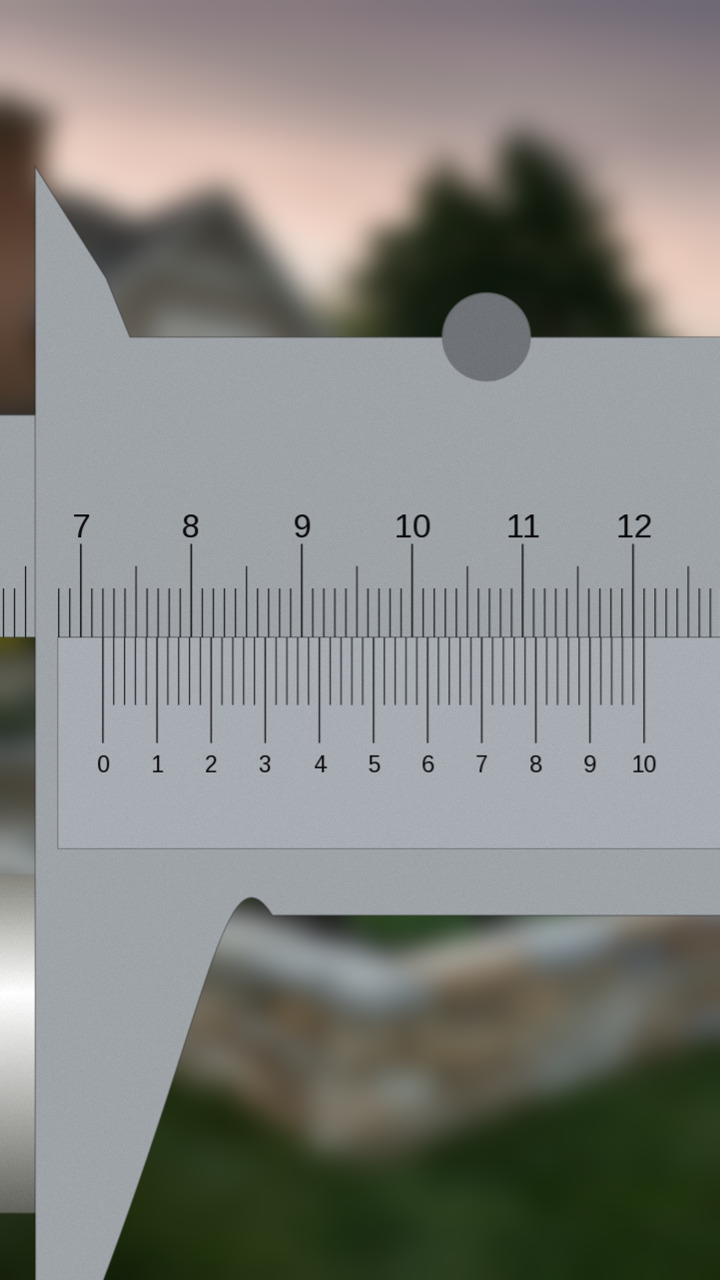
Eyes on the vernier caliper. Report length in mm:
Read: 72.0 mm
